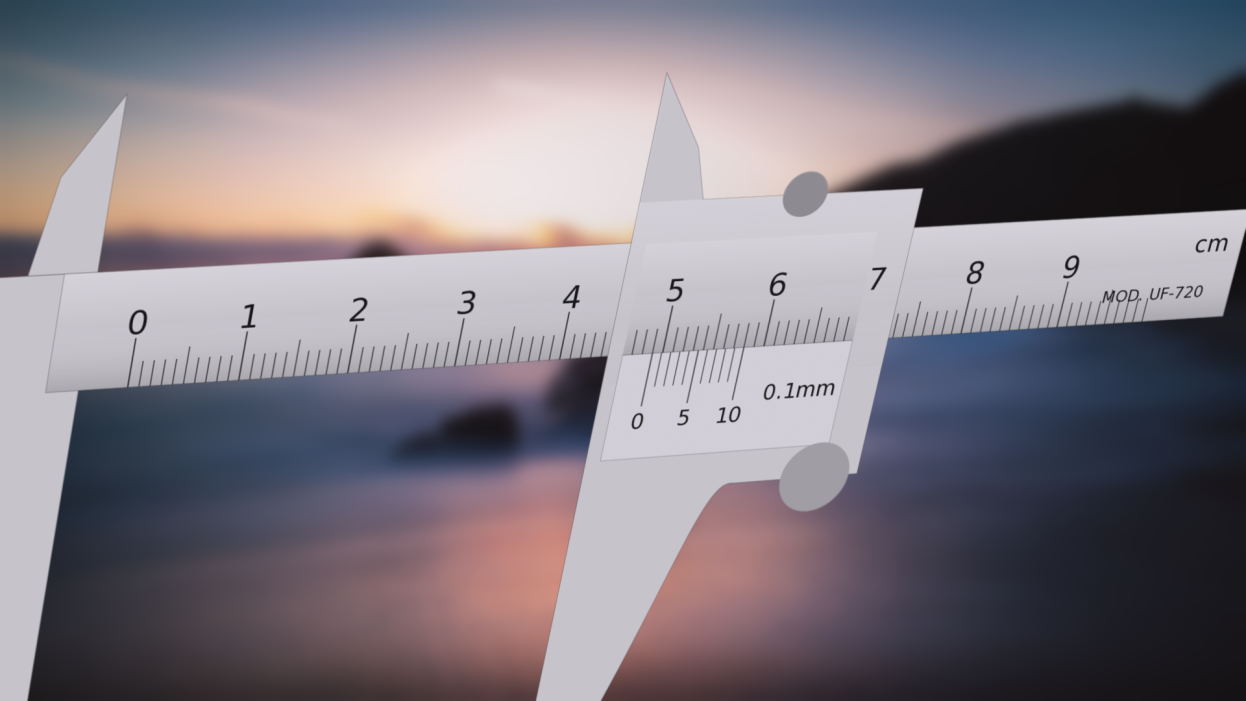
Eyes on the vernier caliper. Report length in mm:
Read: 49.0 mm
